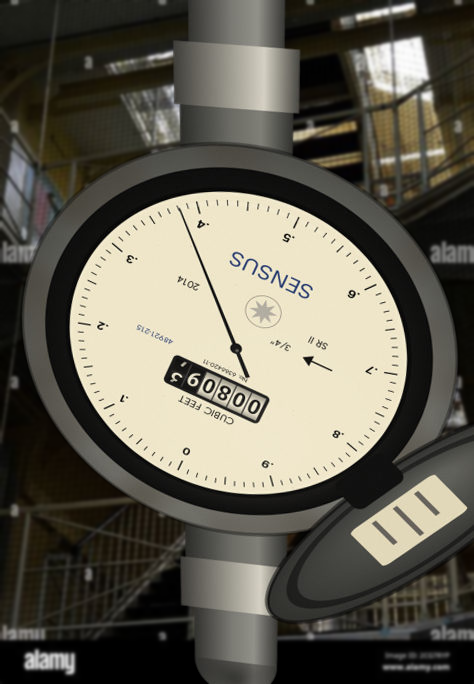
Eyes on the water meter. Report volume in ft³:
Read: 8093.38 ft³
